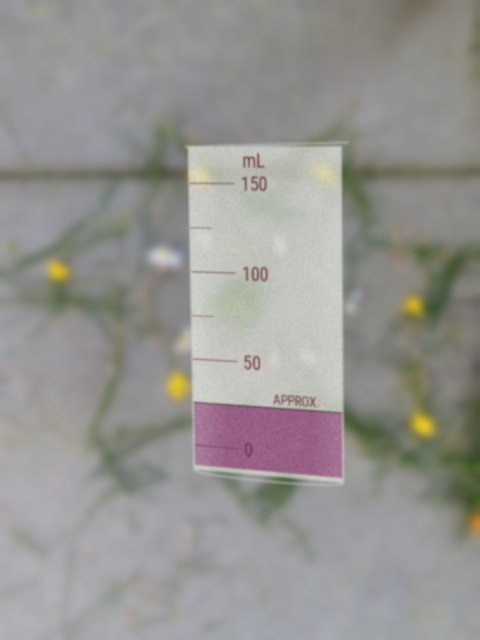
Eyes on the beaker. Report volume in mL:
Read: 25 mL
